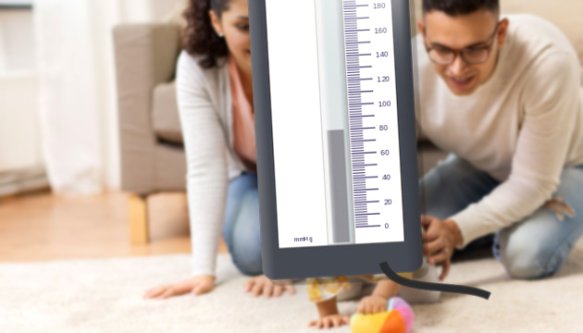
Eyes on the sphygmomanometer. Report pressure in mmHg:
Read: 80 mmHg
